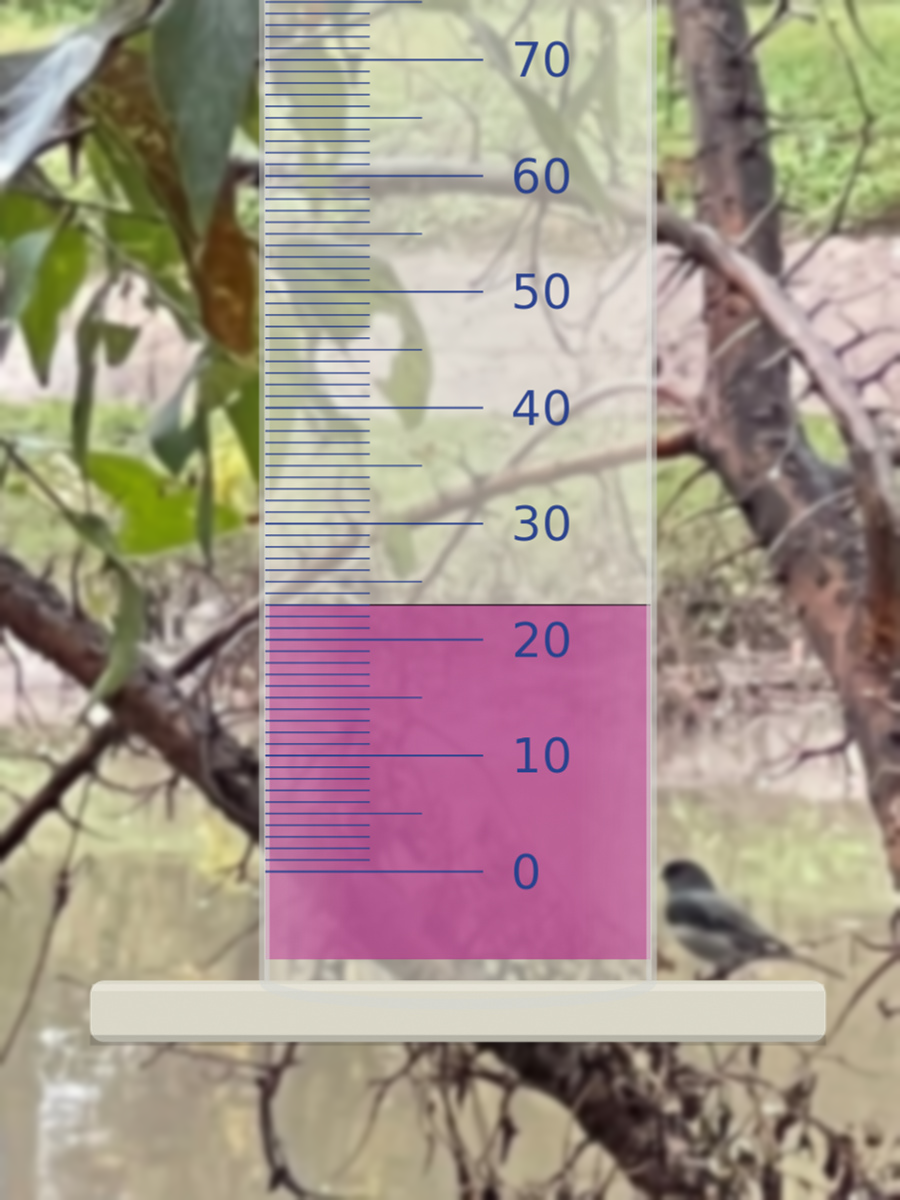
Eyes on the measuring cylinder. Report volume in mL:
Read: 23 mL
